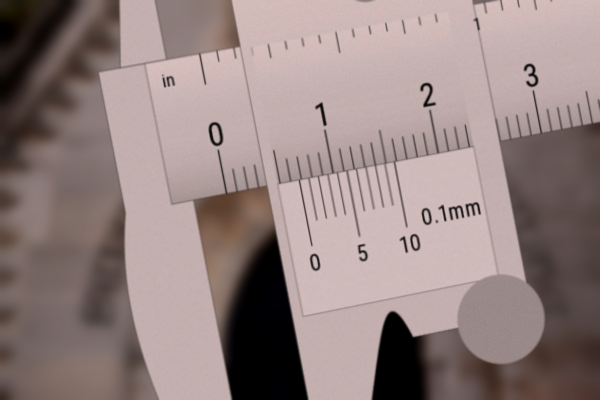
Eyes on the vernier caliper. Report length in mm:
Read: 6.8 mm
